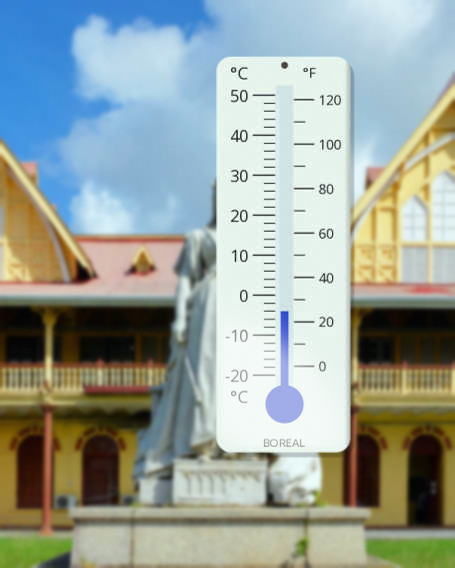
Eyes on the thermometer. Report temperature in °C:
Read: -4 °C
